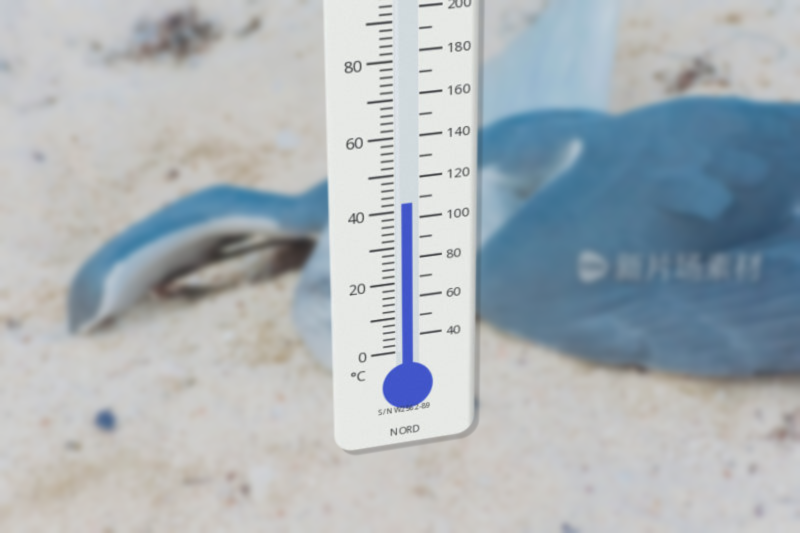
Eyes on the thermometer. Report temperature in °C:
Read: 42 °C
